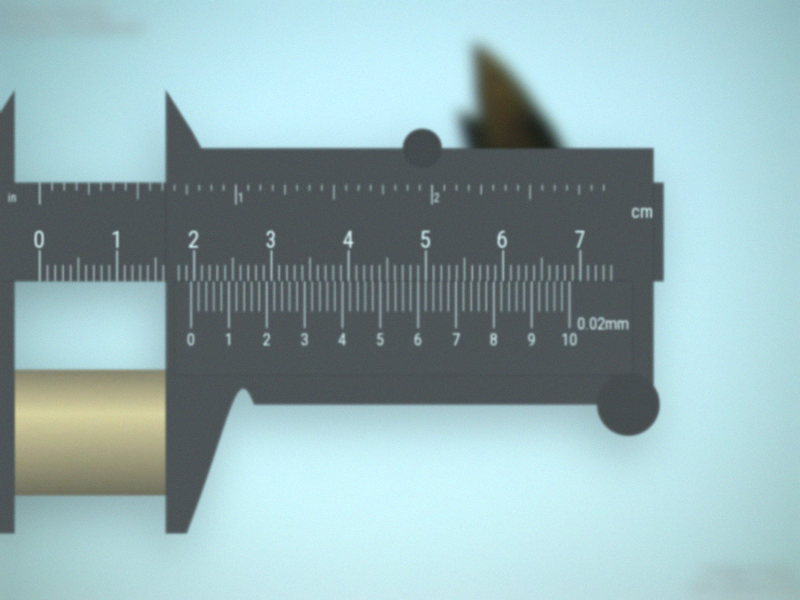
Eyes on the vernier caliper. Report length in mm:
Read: 19.6 mm
